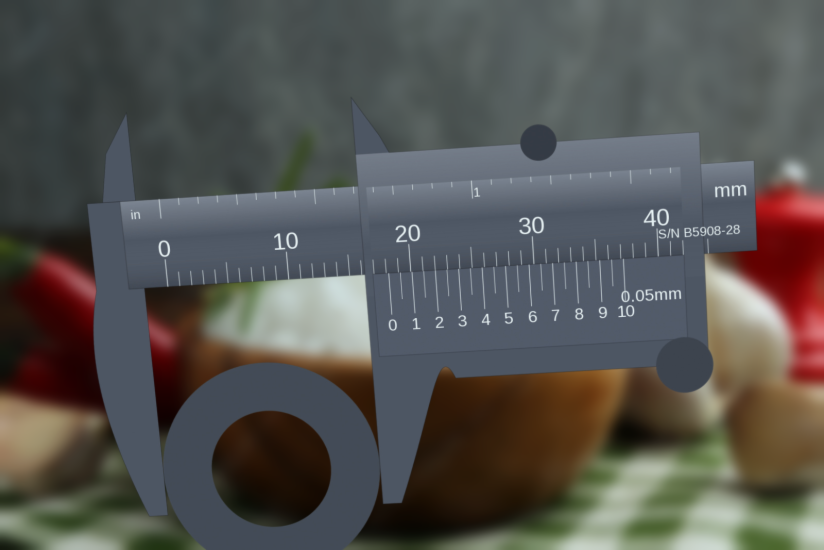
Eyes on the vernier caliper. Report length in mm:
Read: 18.2 mm
